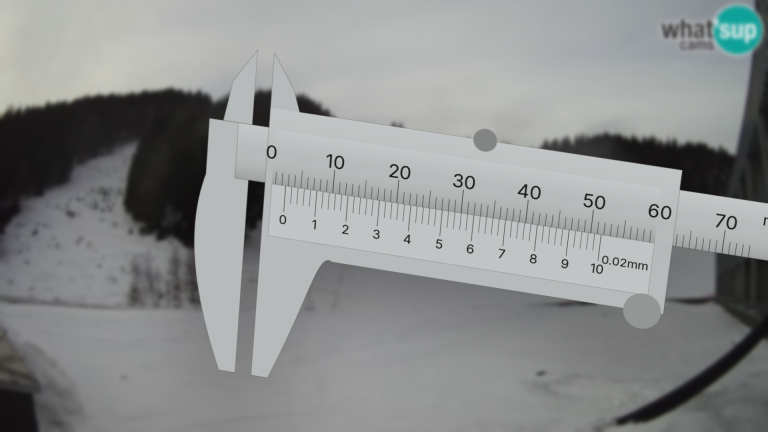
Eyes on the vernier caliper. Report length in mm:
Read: 2.6 mm
